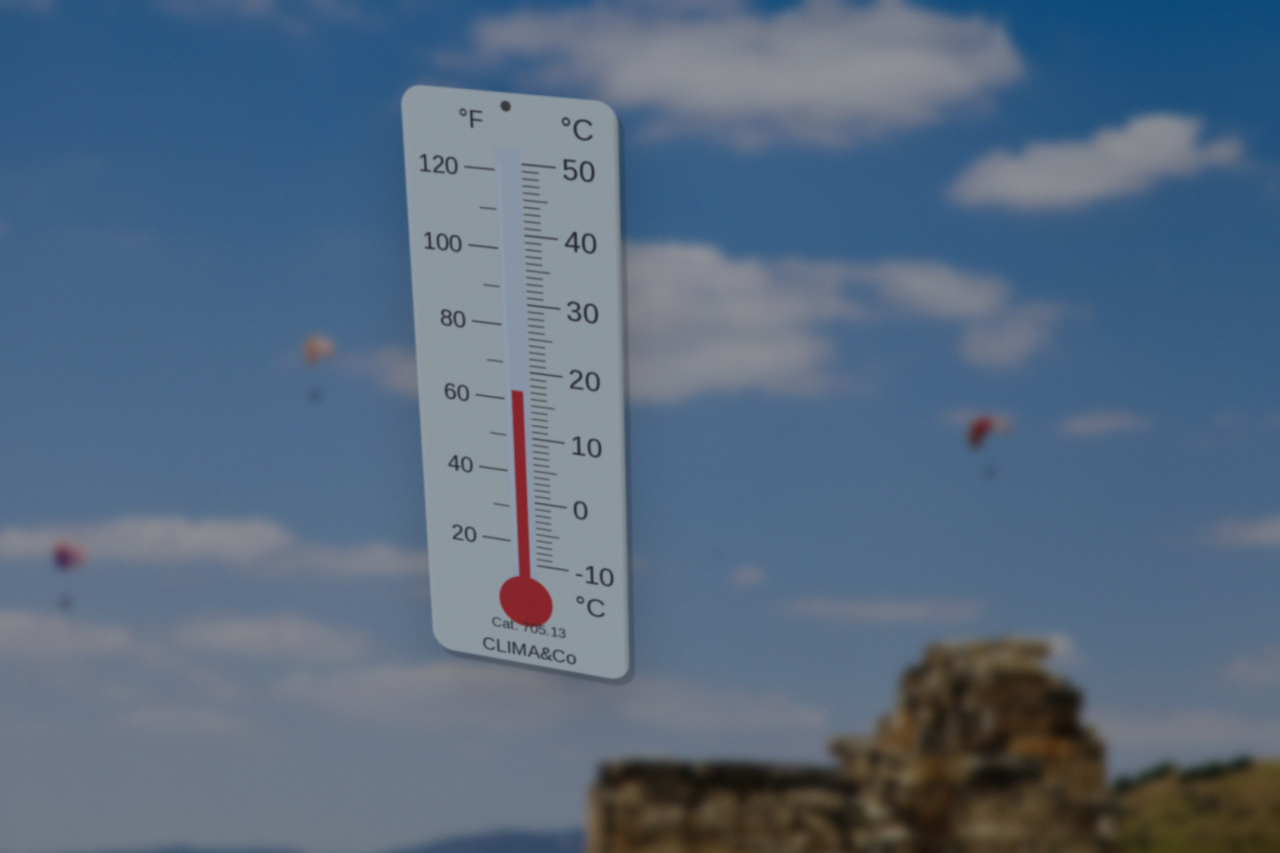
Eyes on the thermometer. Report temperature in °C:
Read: 17 °C
